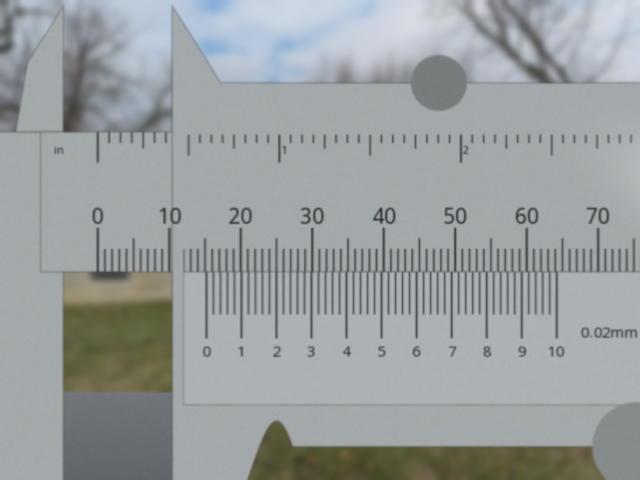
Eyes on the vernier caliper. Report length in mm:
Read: 15.2 mm
